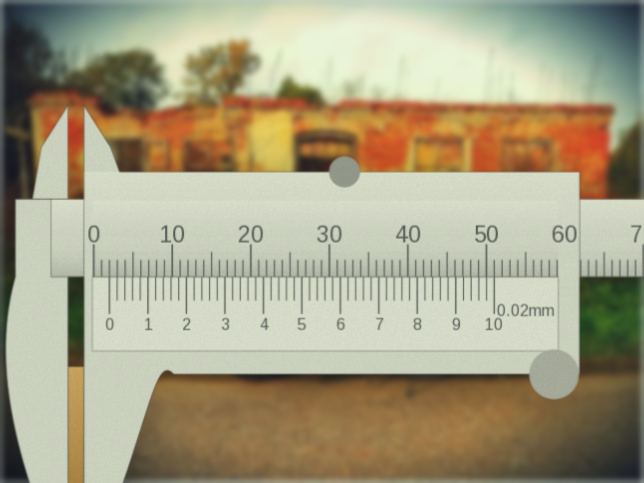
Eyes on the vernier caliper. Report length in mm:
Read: 2.0 mm
